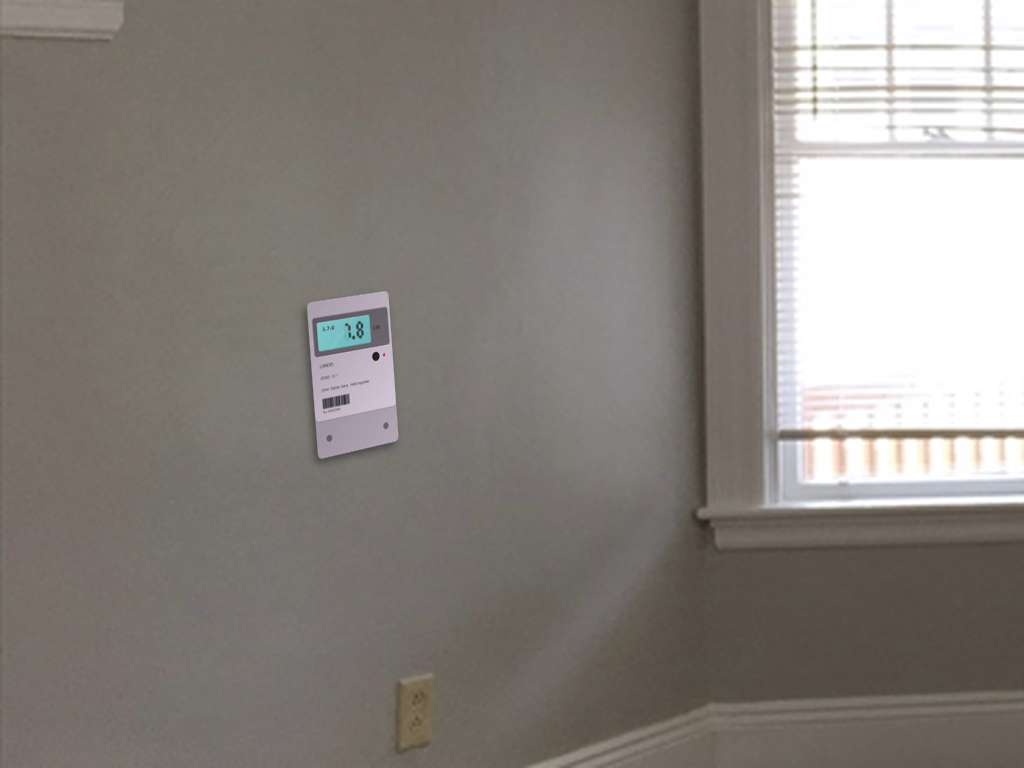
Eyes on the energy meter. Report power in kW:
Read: 7.8 kW
